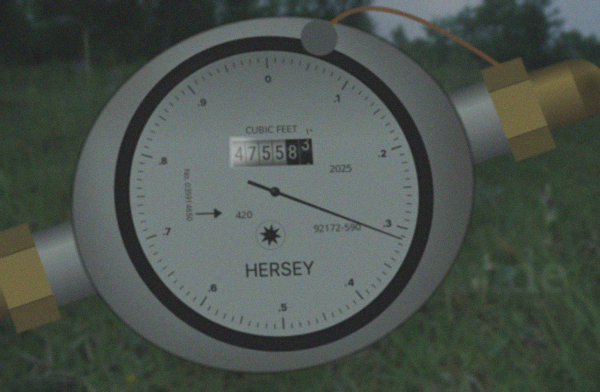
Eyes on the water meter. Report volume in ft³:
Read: 475583.31 ft³
